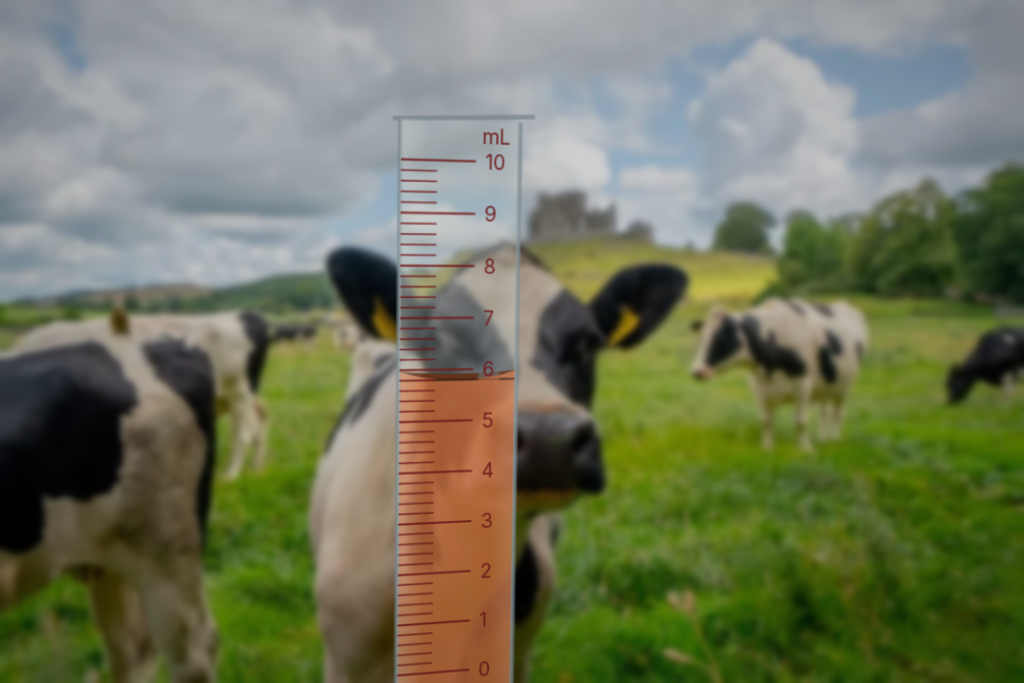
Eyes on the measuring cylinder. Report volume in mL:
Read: 5.8 mL
